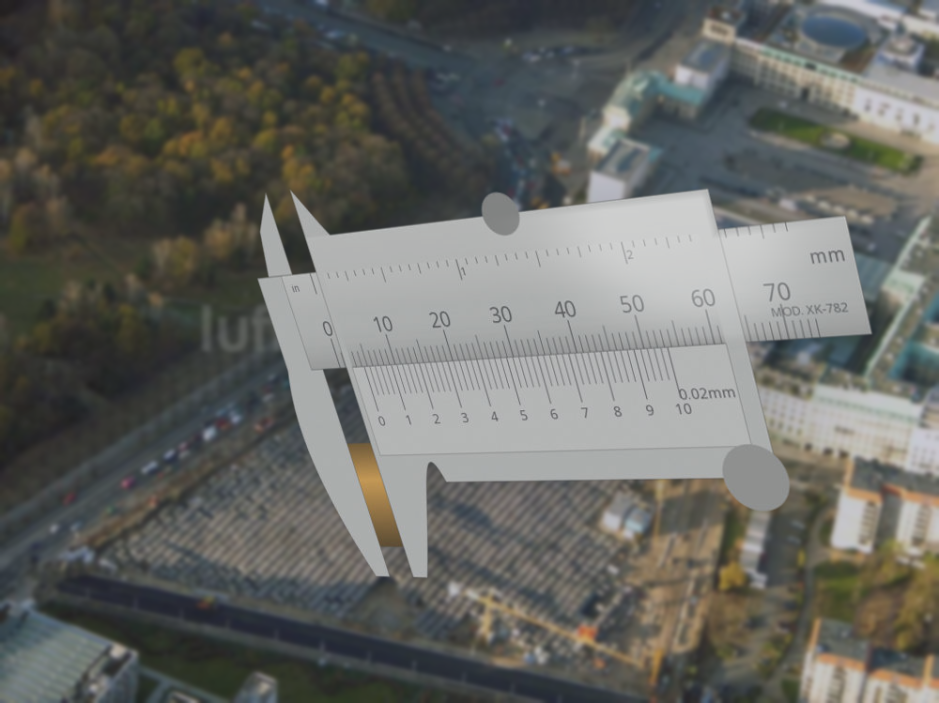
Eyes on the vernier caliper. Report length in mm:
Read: 4.4 mm
